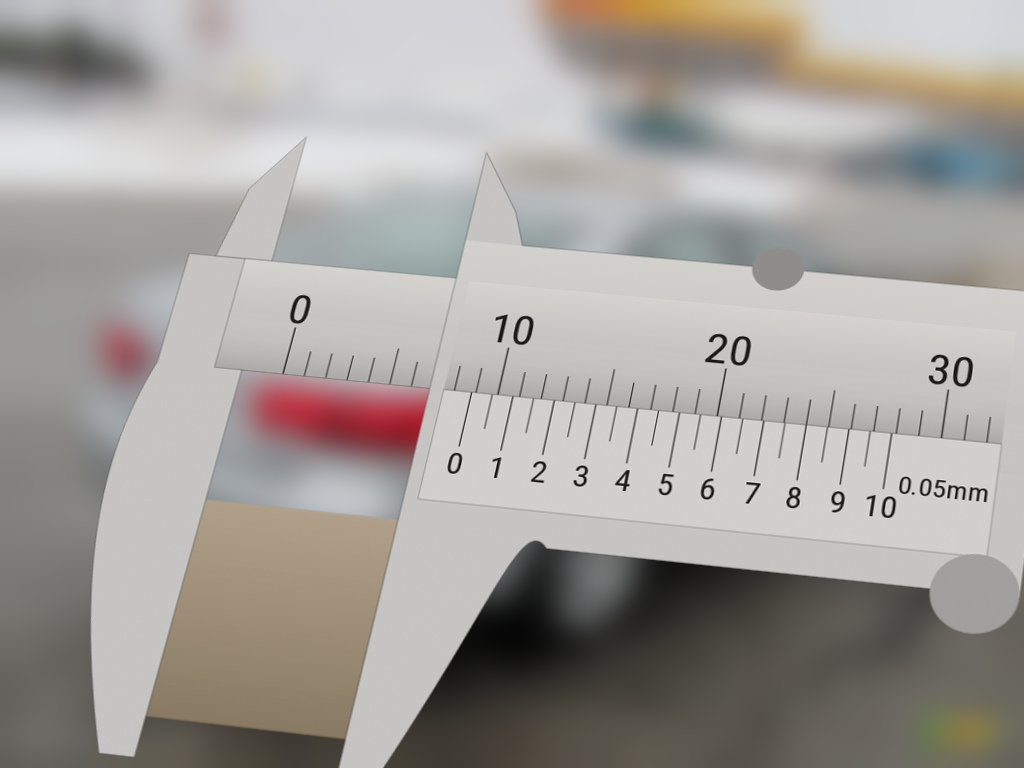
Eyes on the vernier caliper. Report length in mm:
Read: 8.8 mm
